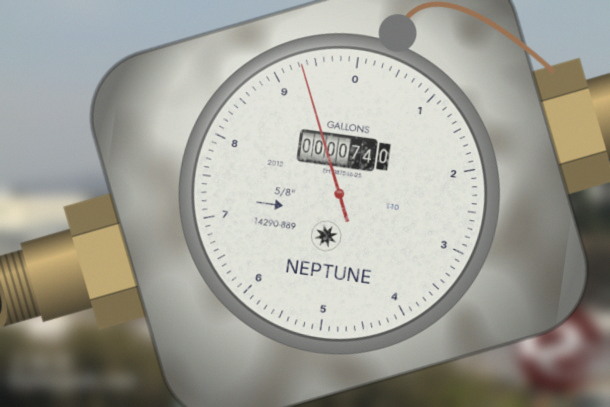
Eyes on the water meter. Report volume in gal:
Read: 739.3 gal
